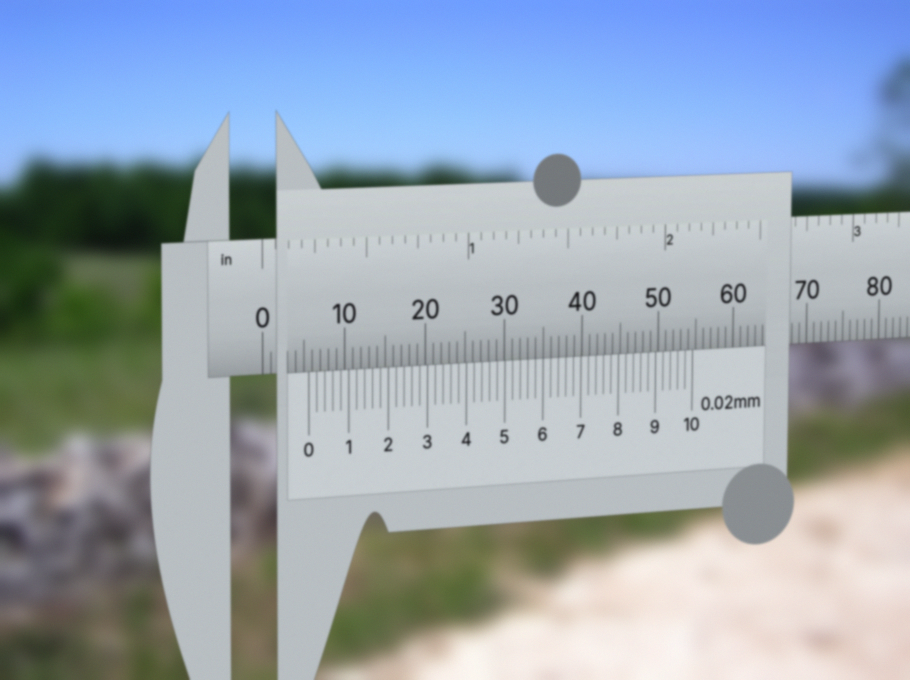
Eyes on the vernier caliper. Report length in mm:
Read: 5.6 mm
